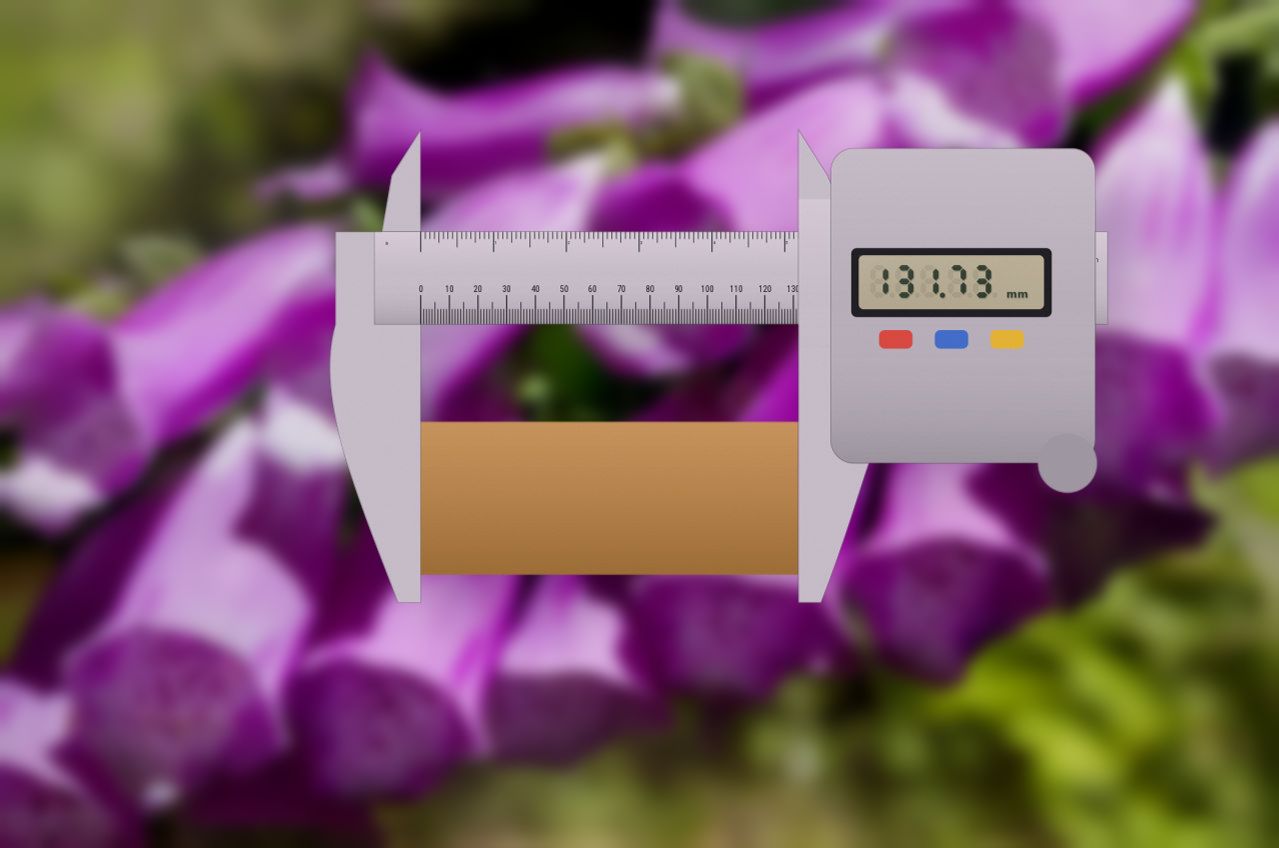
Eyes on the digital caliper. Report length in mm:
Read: 131.73 mm
